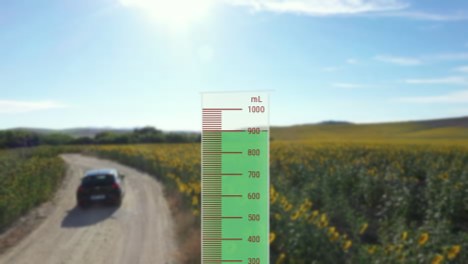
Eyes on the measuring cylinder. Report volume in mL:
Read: 900 mL
